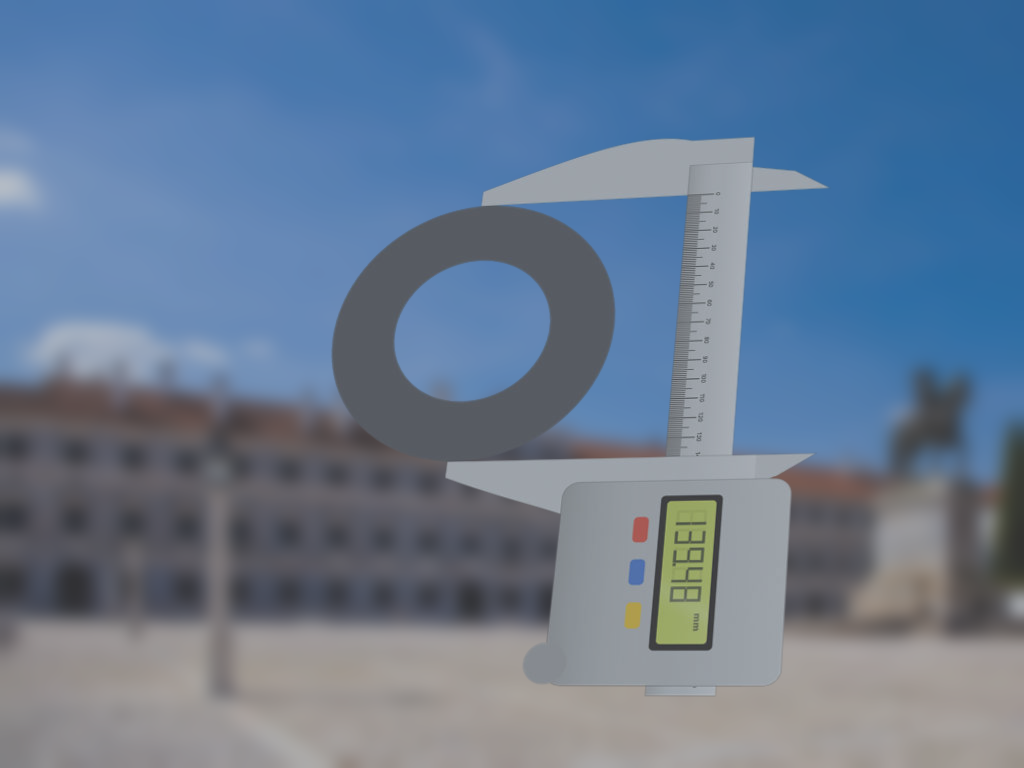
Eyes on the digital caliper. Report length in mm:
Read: 139.48 mm
